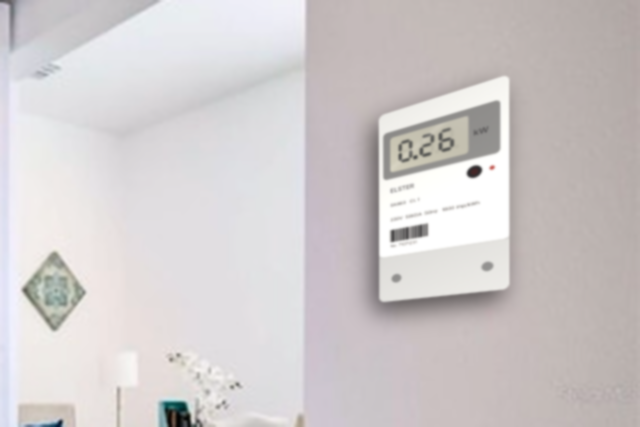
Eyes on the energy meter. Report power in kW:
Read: 0.26 kW
